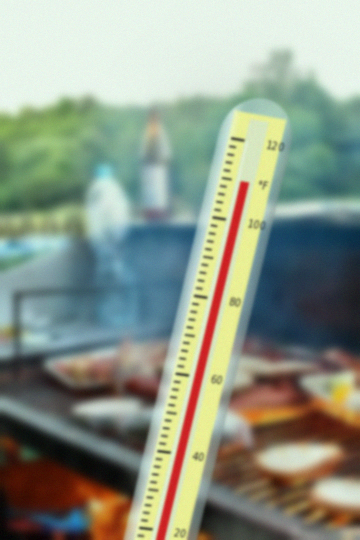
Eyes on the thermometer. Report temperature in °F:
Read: 110 °F
